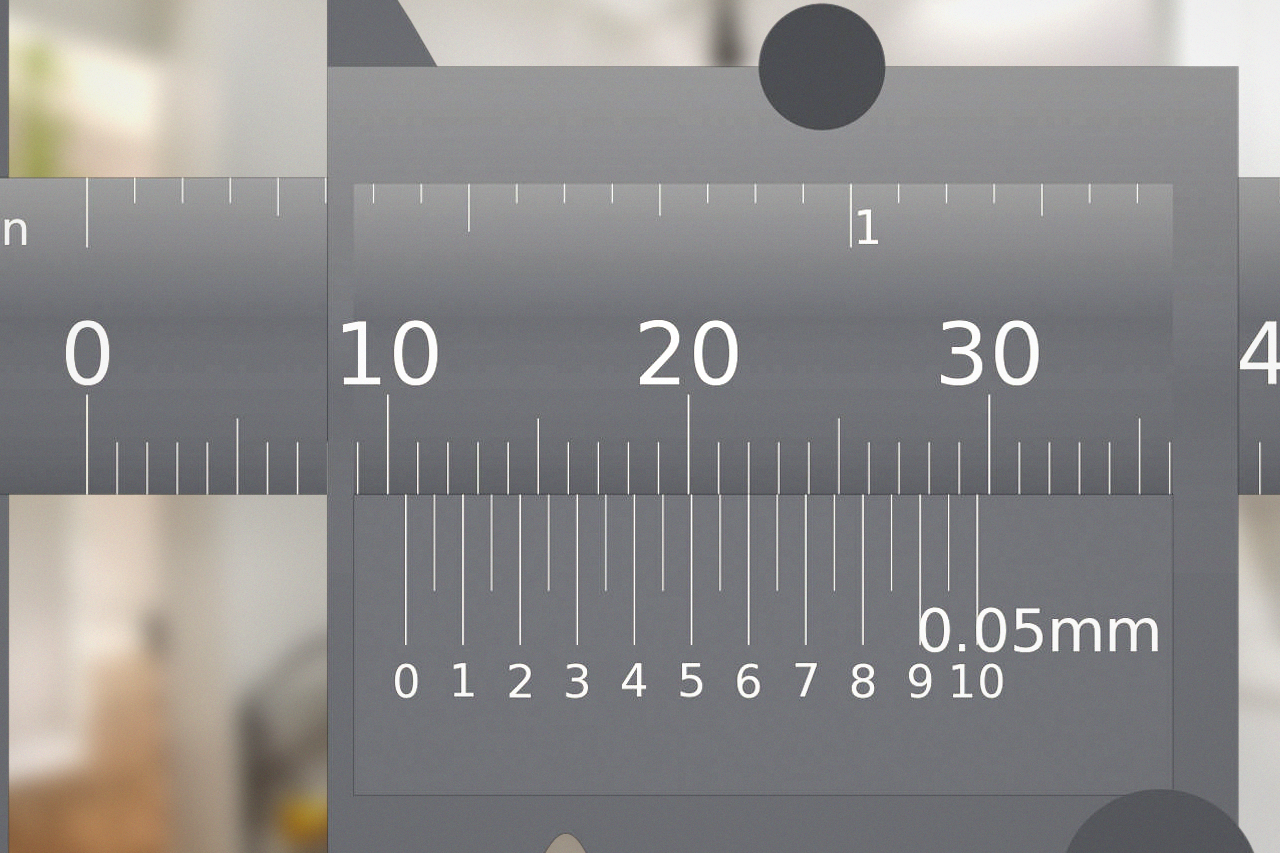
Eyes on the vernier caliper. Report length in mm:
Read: 10.60 mm
